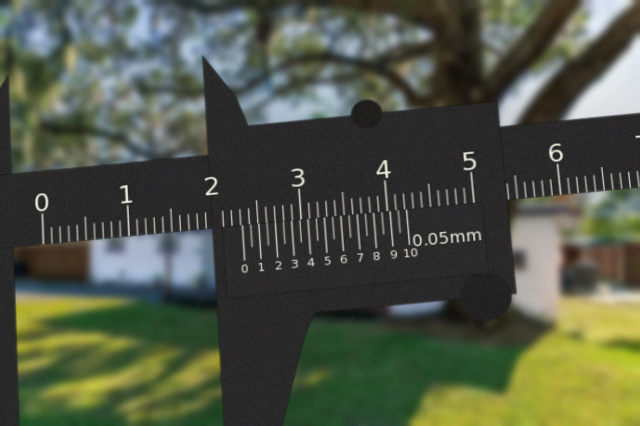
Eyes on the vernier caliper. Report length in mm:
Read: 23.2 mm
